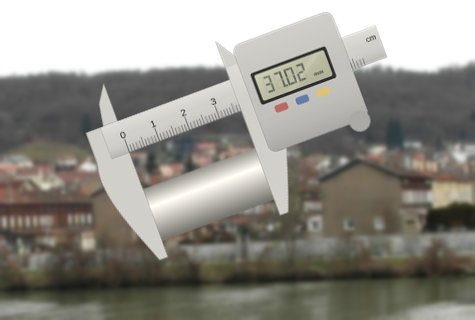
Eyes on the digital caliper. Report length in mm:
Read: 37.02 mm
